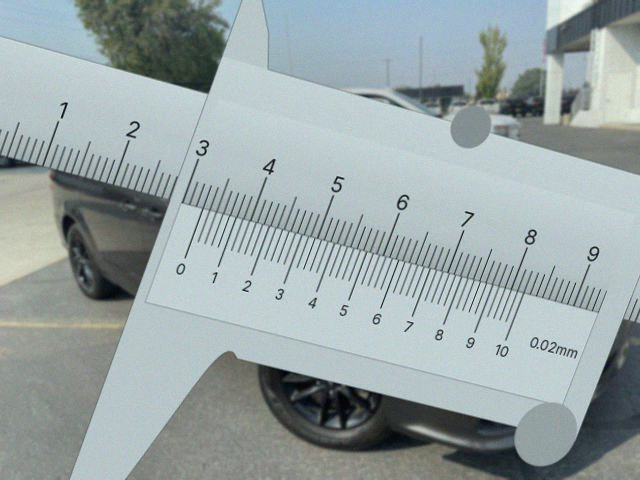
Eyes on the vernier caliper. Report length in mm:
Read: 33.0 mm
